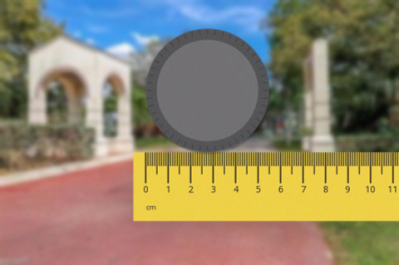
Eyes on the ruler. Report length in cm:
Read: 5.5 cm
